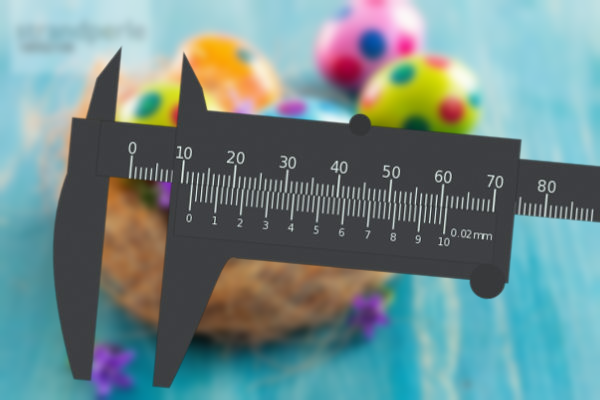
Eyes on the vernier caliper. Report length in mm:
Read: 12.0 mm
